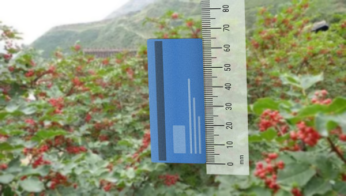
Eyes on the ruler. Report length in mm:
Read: 65 mm
